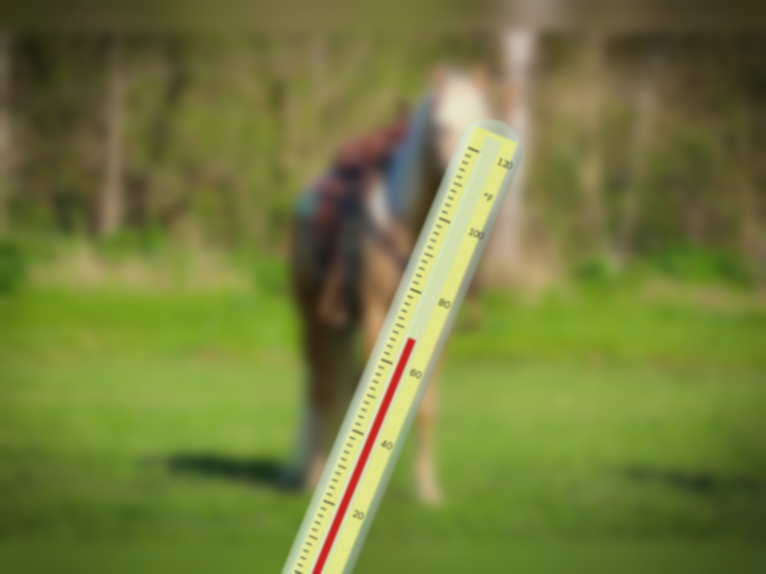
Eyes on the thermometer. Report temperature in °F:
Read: 68 °F
